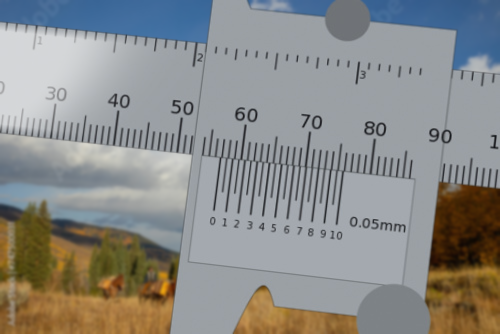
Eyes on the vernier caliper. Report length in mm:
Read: 56.8 mm
